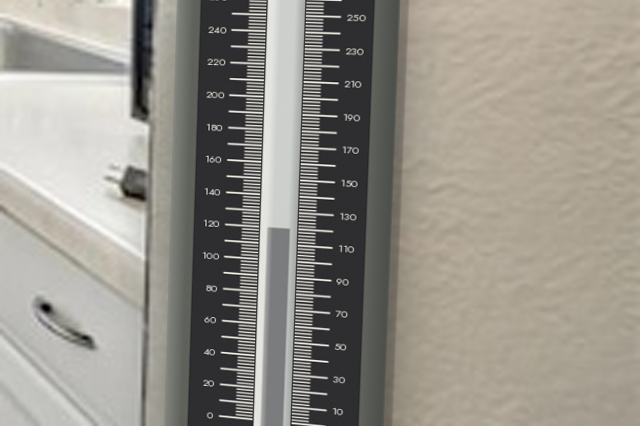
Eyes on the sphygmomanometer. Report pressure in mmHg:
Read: 120 mmHg
